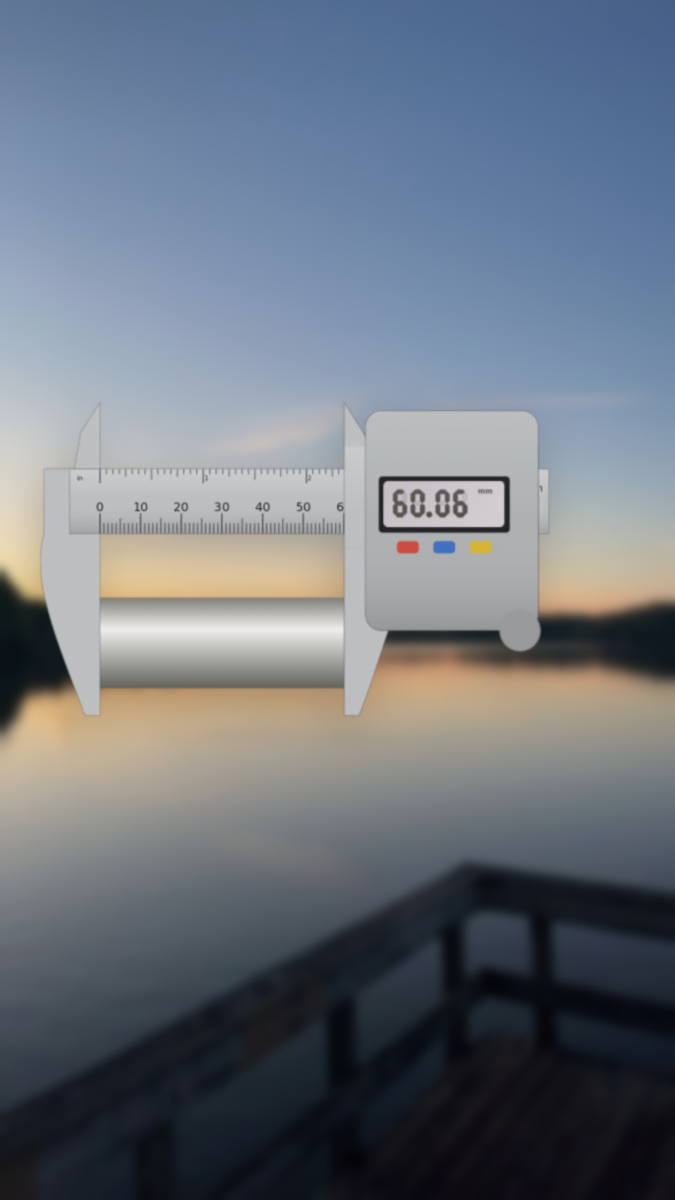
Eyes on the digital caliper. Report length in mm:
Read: 60.06 mm
